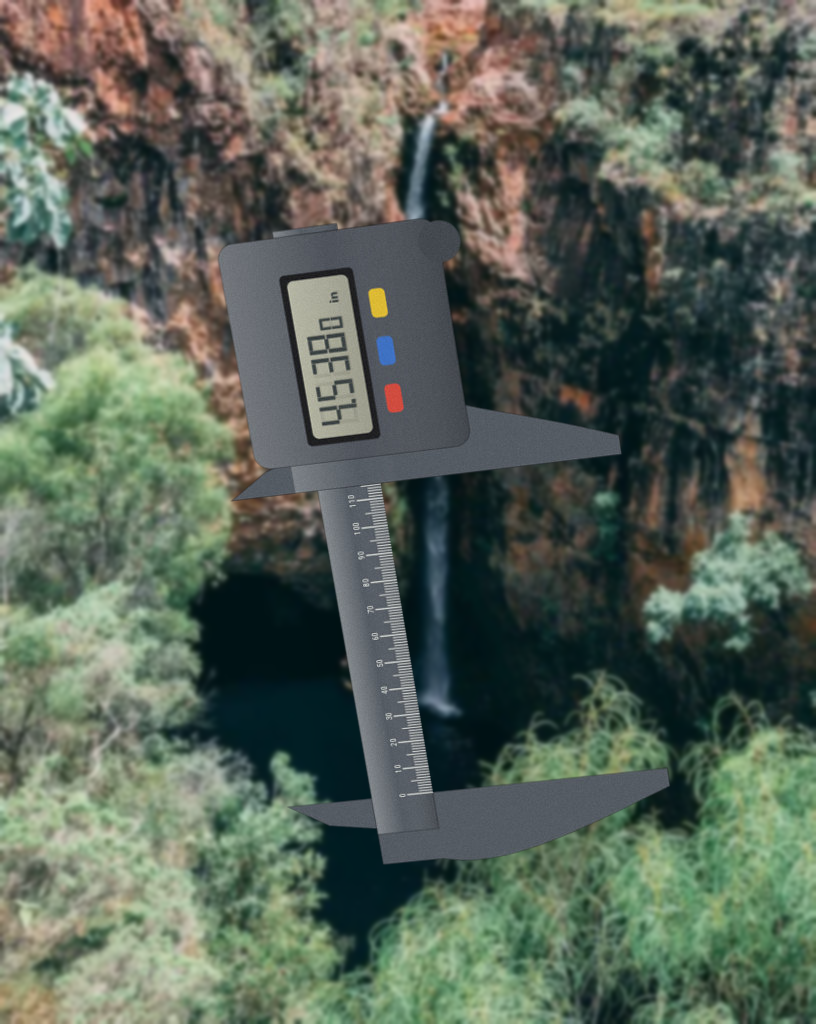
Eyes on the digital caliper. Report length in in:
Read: 4.5380 in
